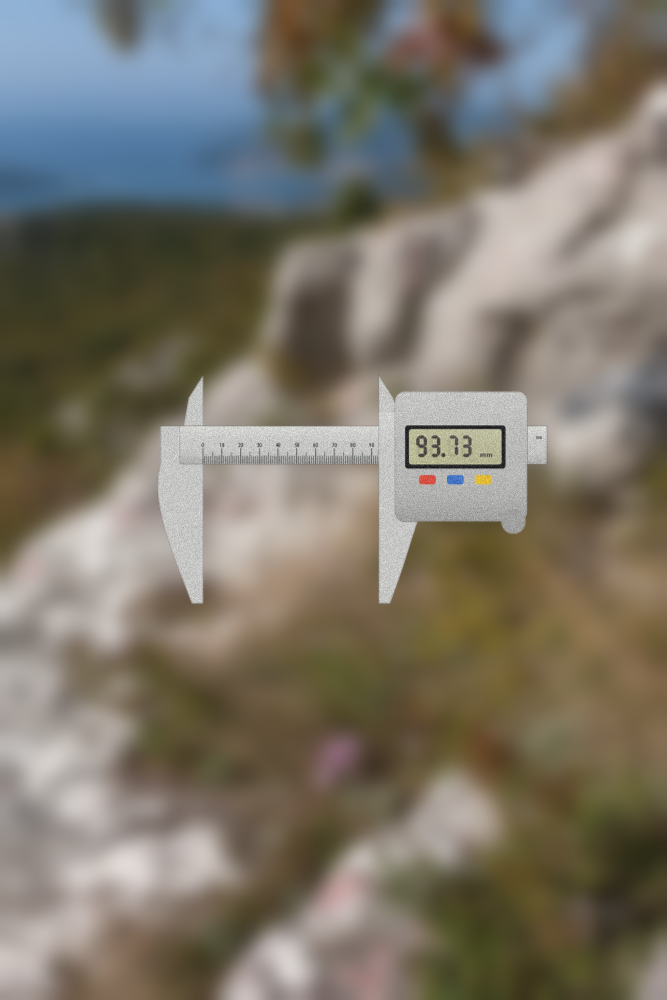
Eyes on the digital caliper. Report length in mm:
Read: 93.73 mm
